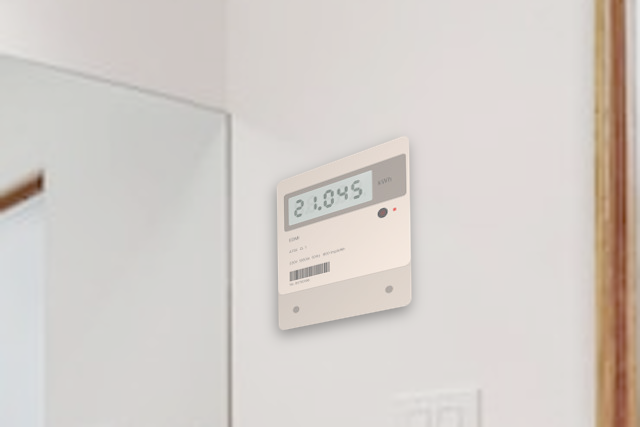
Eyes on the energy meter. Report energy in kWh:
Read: 21.045 kWh
